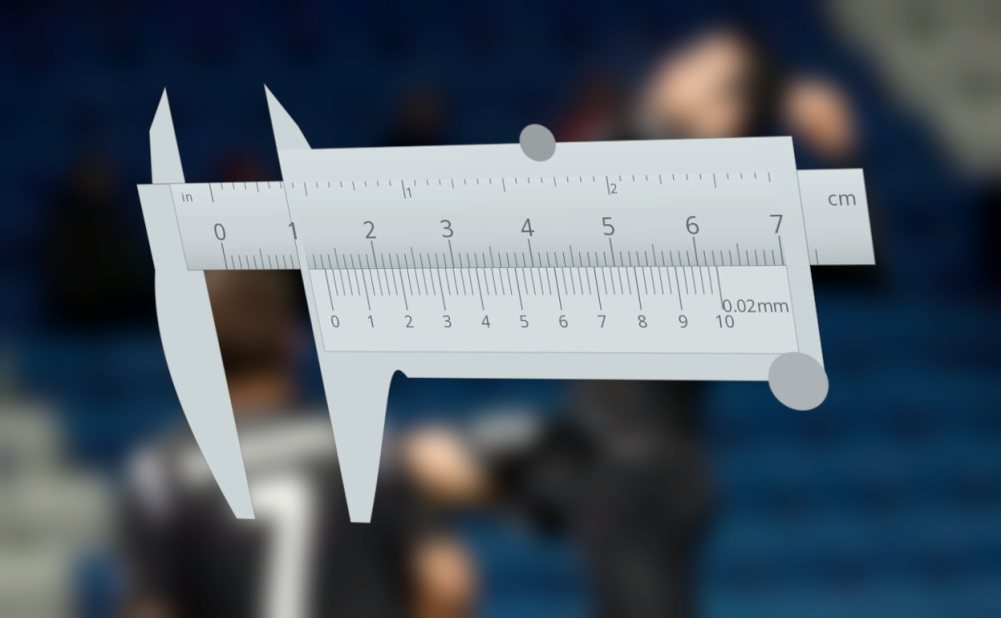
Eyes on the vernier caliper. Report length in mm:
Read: 13.2 mm
